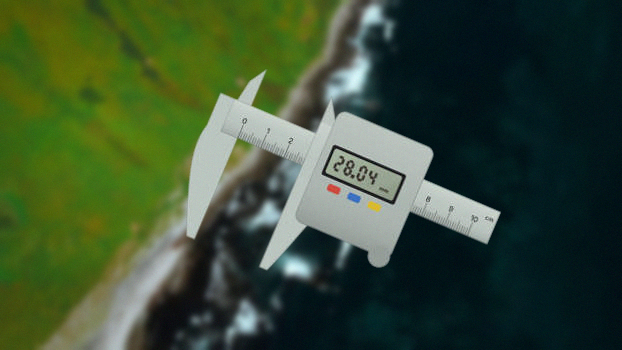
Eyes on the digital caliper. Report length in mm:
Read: 28.04 mm
